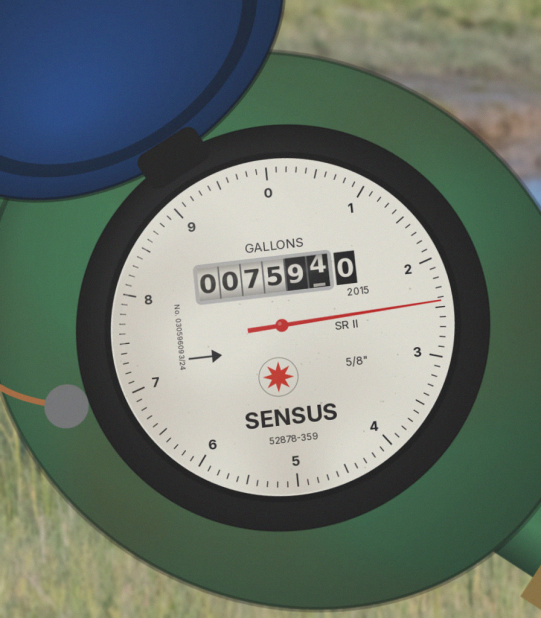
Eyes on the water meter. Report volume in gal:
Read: 75942.4 gal
